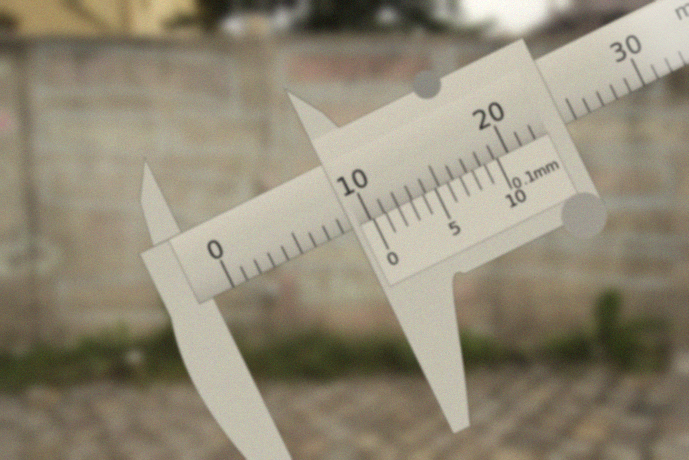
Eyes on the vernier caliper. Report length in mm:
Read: 10.2 mm
